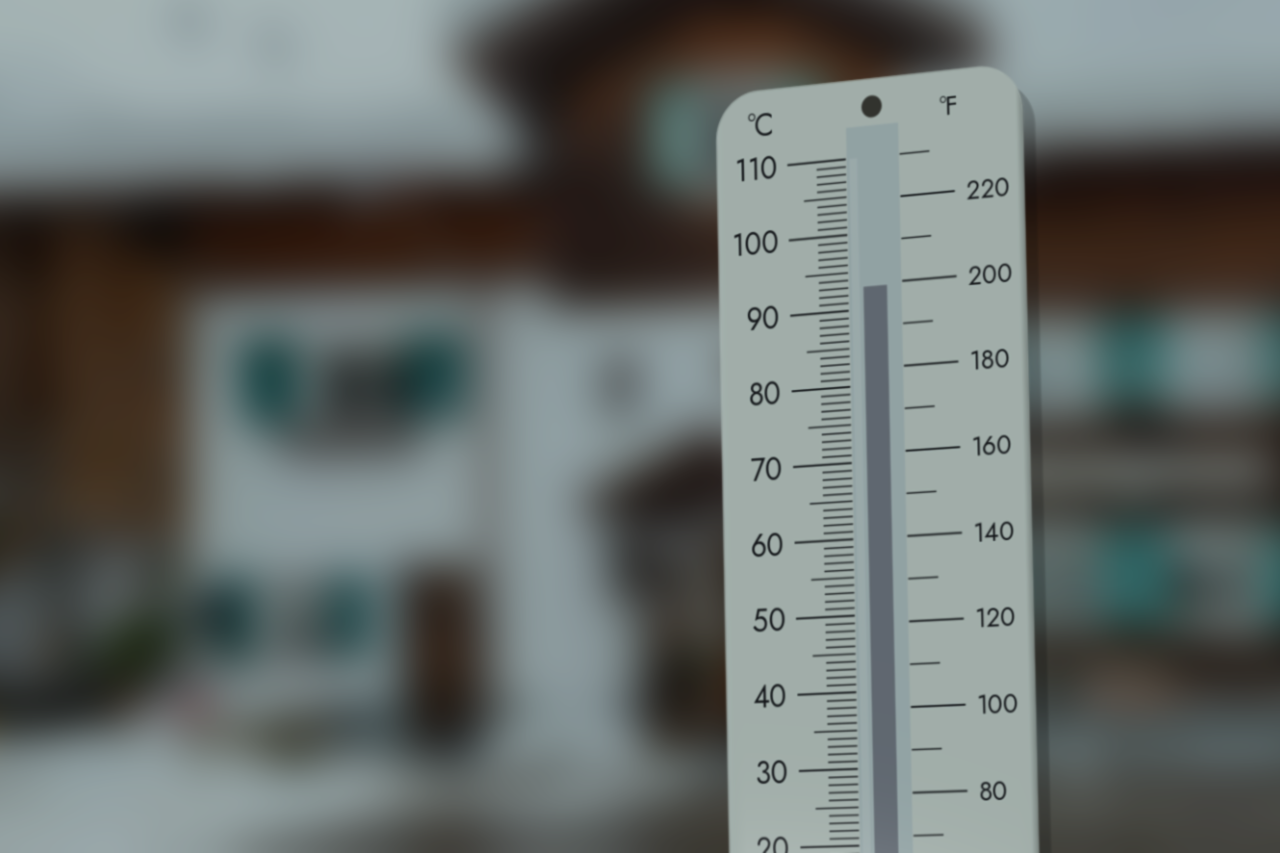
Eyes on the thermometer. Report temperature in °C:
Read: 93 °C
